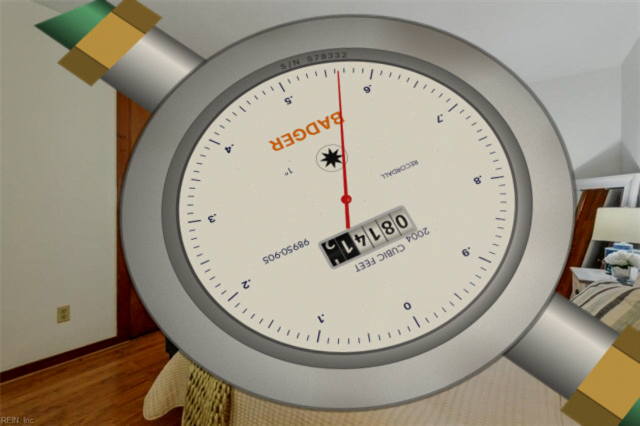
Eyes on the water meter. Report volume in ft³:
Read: 81411.56 ft³
